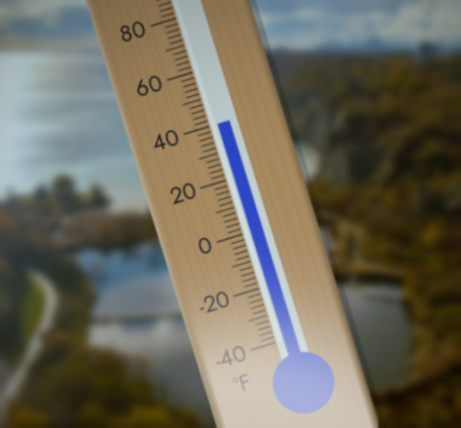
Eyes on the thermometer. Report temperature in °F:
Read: 40 °F
